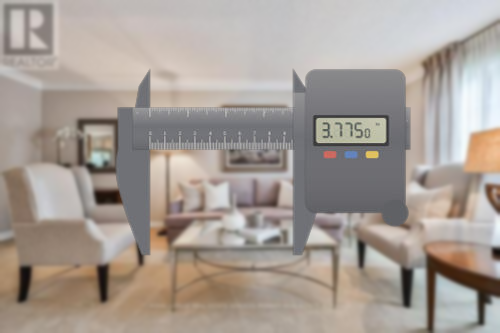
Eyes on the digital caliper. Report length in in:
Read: 3.7750 in
